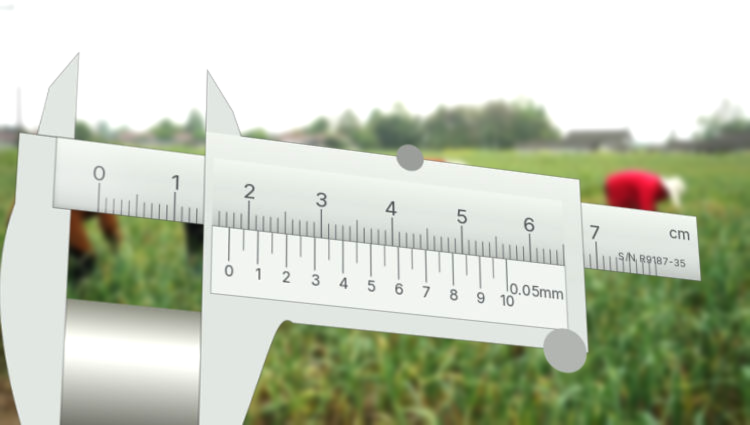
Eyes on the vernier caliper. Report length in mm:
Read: 17.4 mm
